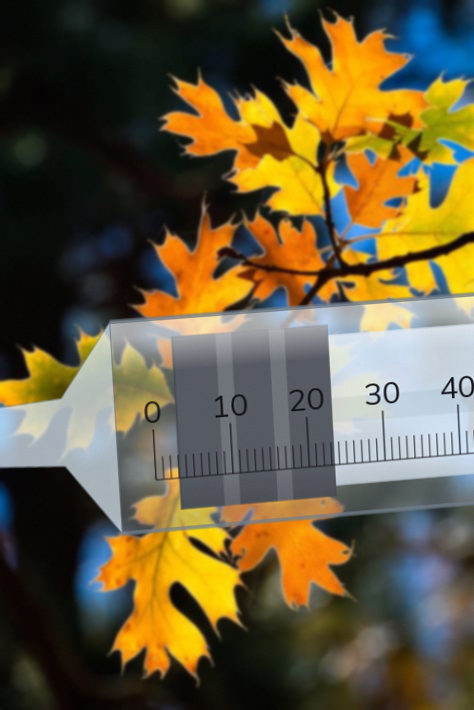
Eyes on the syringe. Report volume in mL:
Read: 3 mL
